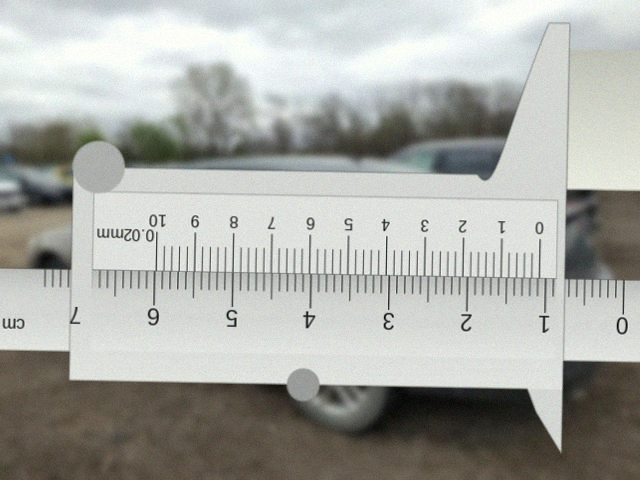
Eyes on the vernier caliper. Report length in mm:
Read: 10.8 mm
